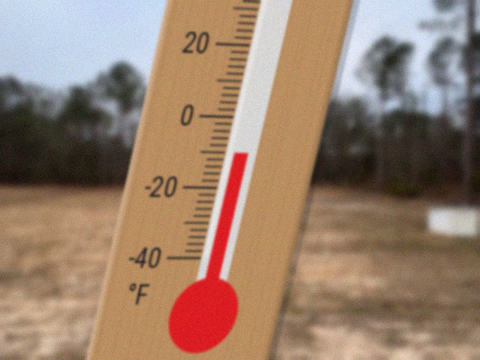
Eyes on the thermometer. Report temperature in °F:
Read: -10 °F
